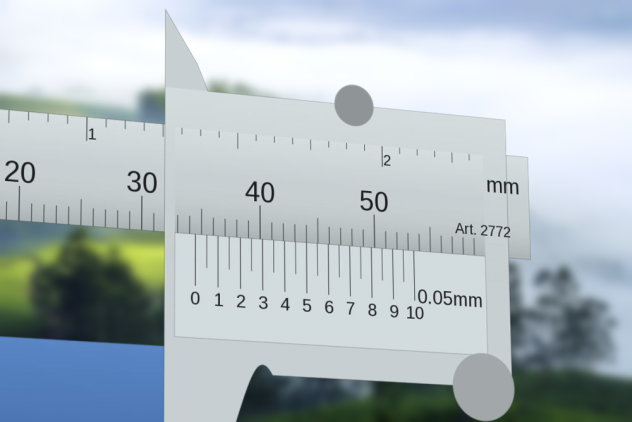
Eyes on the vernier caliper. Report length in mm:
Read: 34.5 mm
